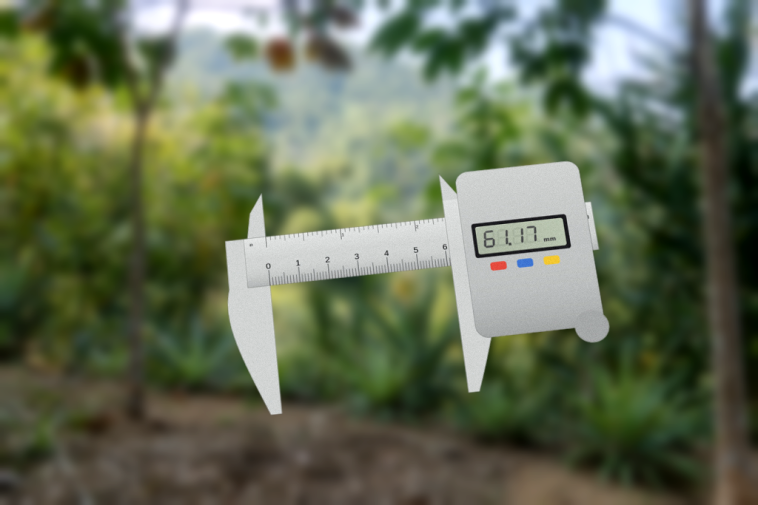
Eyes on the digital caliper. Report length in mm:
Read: 61.17 mm
